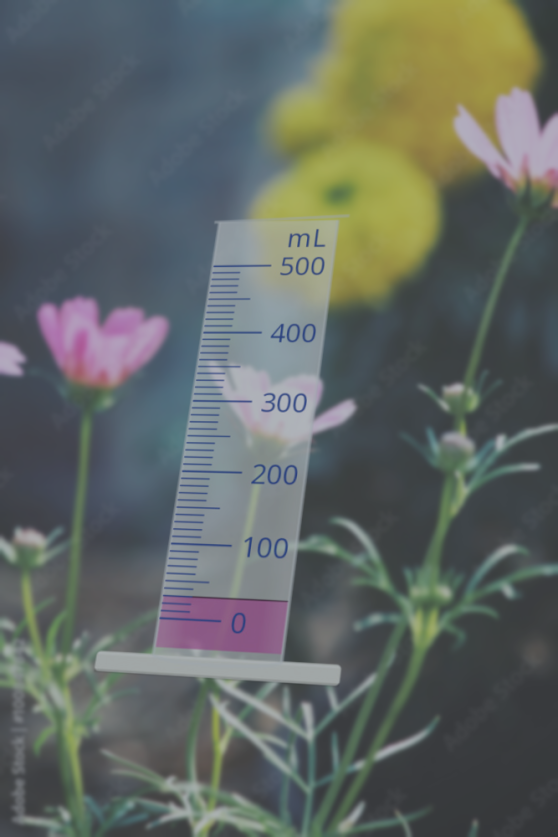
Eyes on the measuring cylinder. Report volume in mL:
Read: 30 mL
